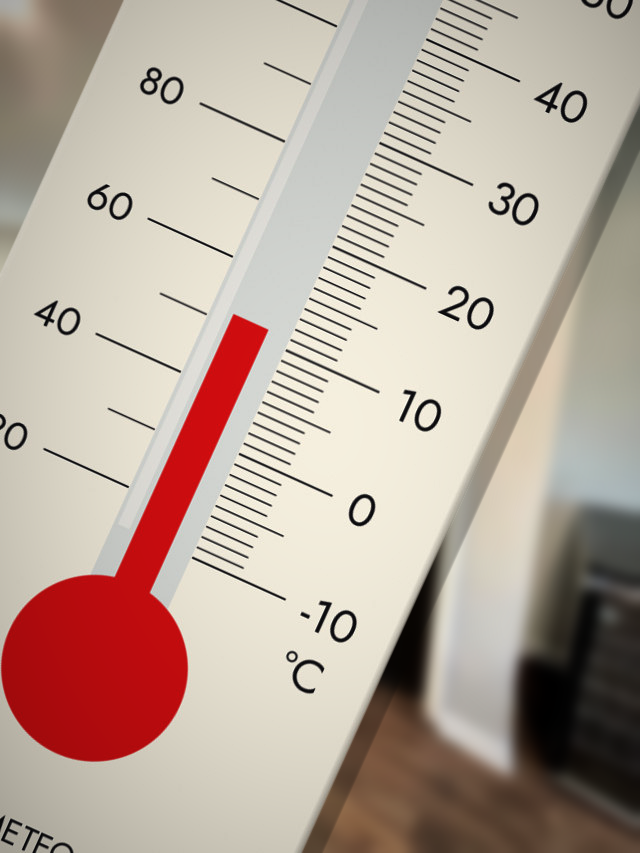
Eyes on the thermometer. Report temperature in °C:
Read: 11 °C
